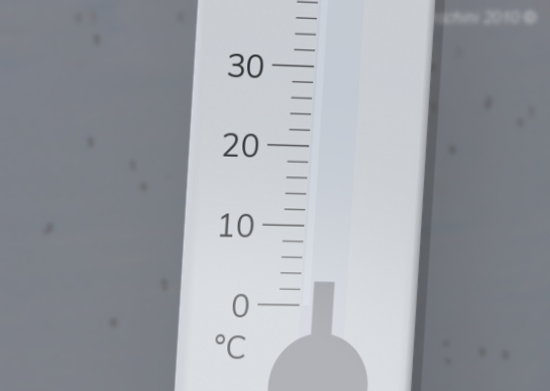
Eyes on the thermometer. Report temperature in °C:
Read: 3 °C
